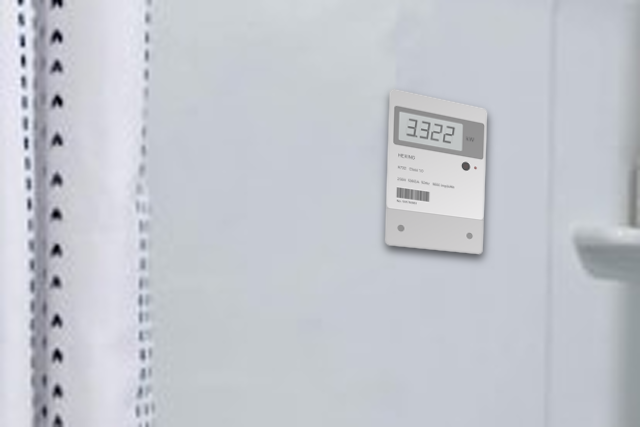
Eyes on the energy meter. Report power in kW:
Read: 3.322 kW
